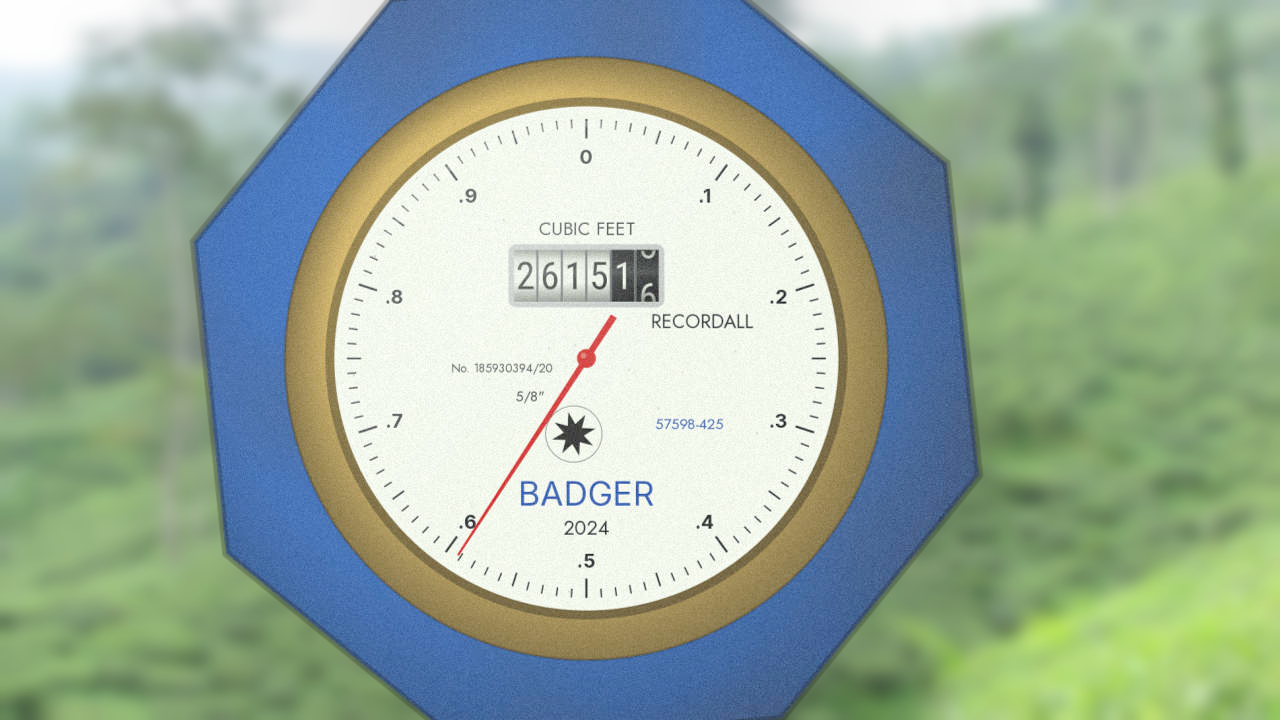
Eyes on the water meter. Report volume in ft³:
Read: 261515.59 ft³
